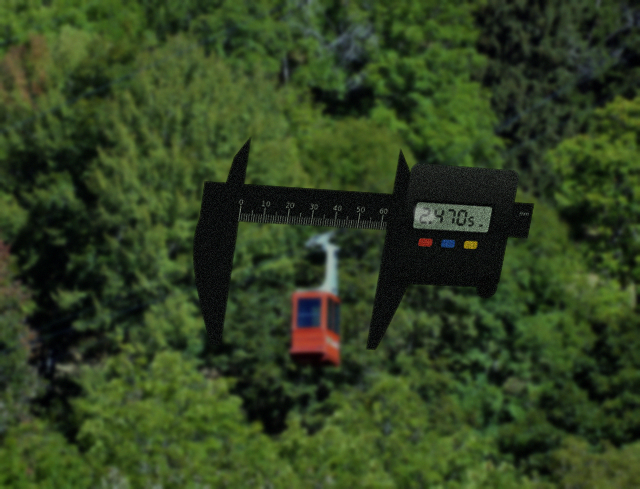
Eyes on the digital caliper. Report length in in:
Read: 2.4705 in
